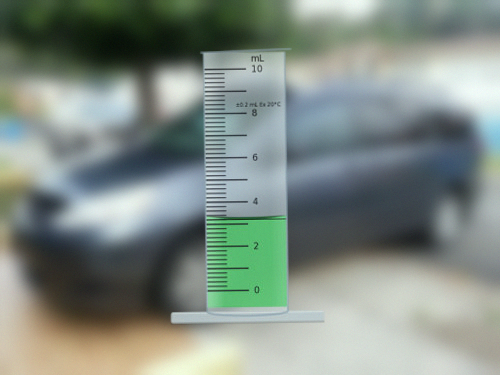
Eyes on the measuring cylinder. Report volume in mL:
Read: 3.2 mL
